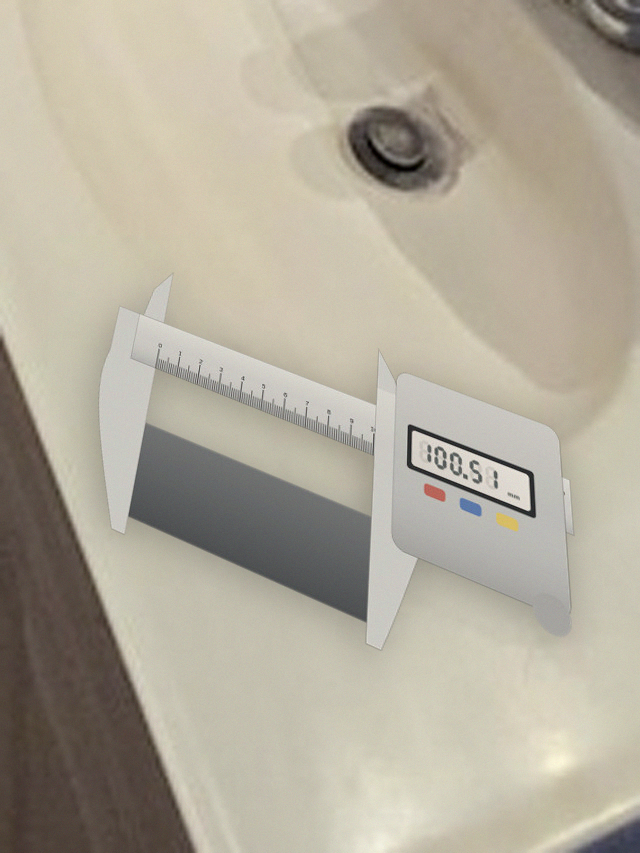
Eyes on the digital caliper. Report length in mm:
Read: 100.51 mm
